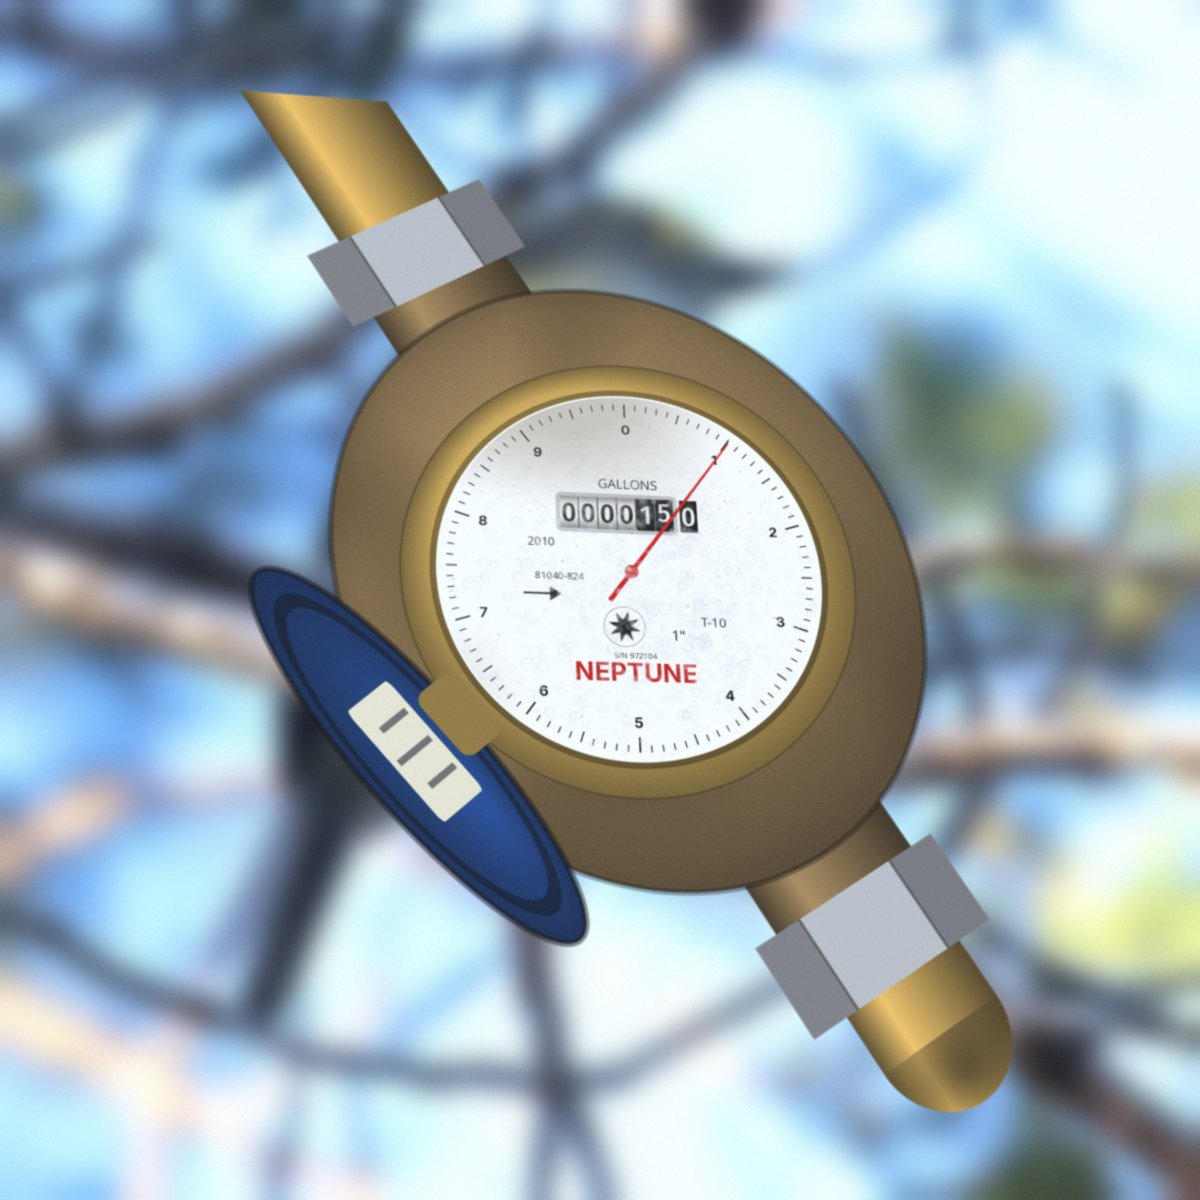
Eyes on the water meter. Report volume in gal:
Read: 151.0 gal
